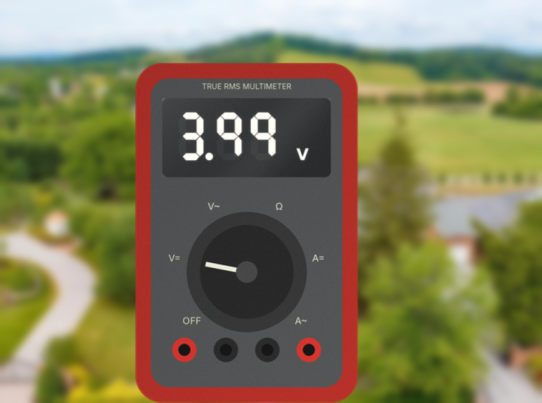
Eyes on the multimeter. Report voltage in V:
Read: 3.99 V
